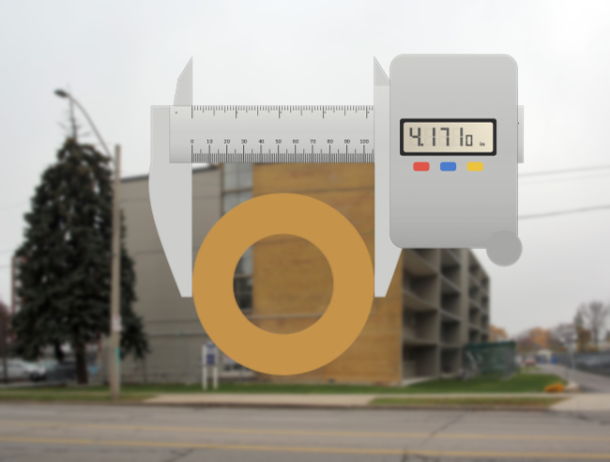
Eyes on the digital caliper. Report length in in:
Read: 4.1710 in
